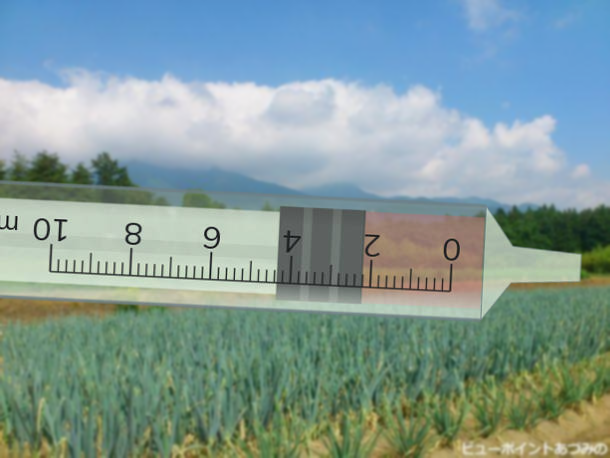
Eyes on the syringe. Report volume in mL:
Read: 2.2 mL
